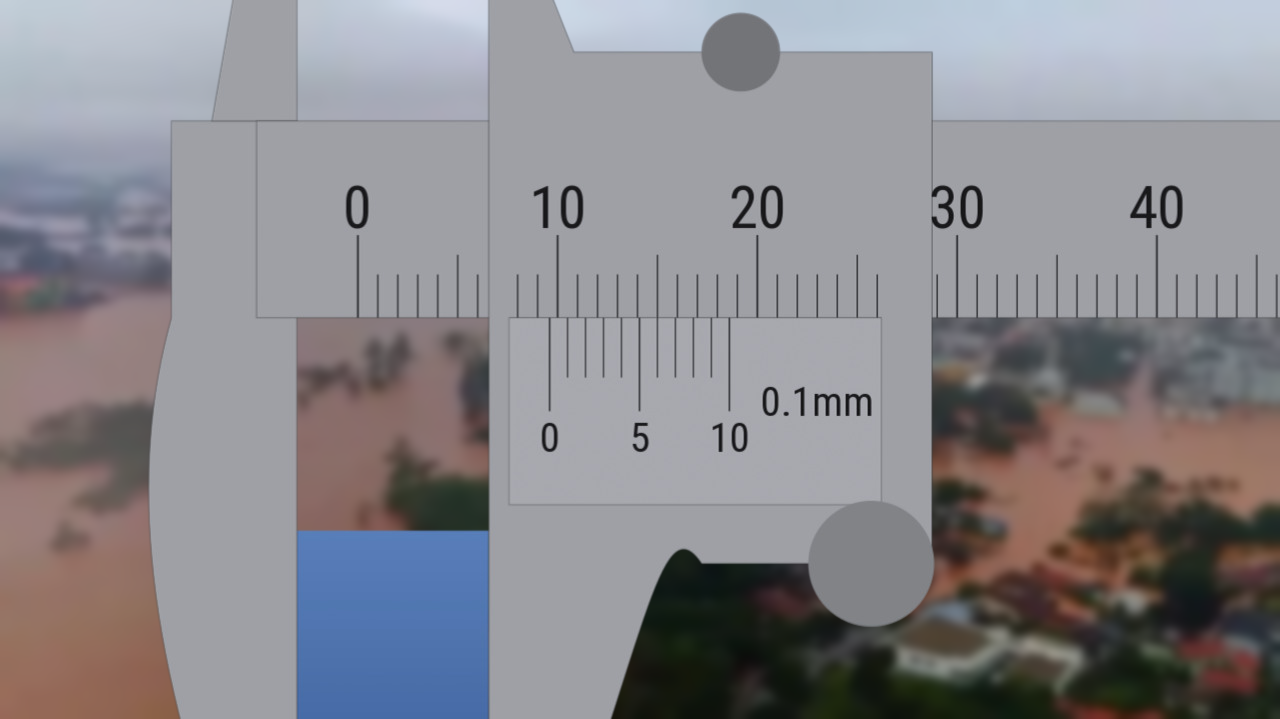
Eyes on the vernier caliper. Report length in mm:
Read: 9.6 mm
